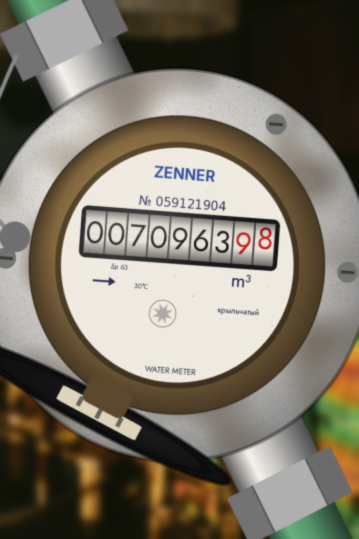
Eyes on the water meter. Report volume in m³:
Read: 70963.98 m³
